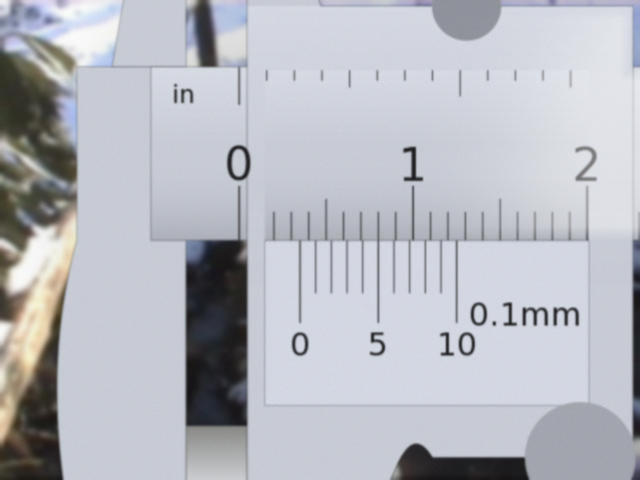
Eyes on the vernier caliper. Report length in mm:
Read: 3.5 mm
